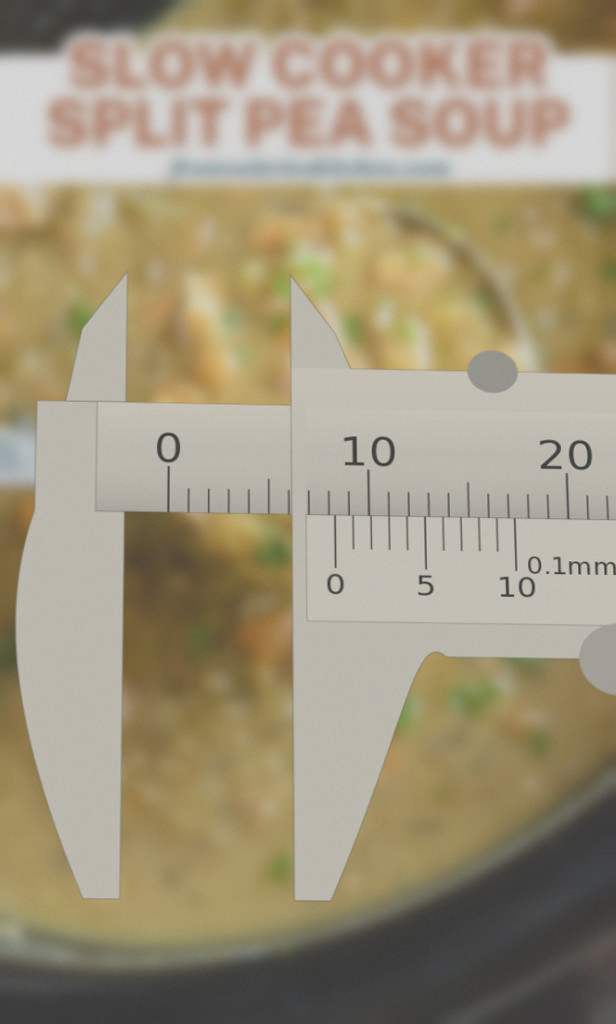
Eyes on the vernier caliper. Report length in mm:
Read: 8.3 mm
